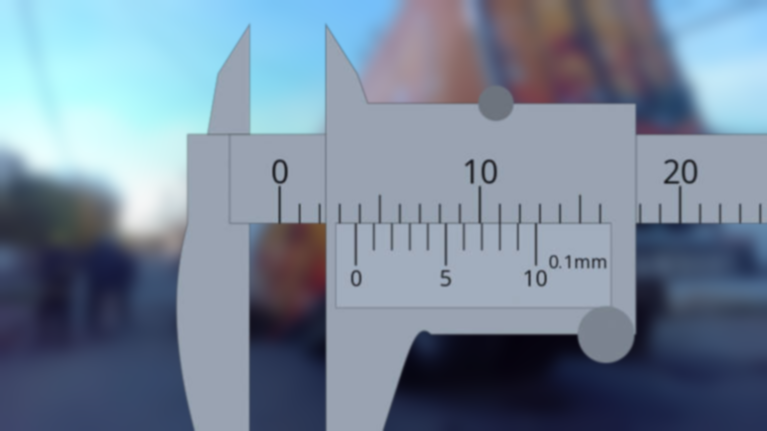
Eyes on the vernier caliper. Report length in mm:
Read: 3.8 mm
